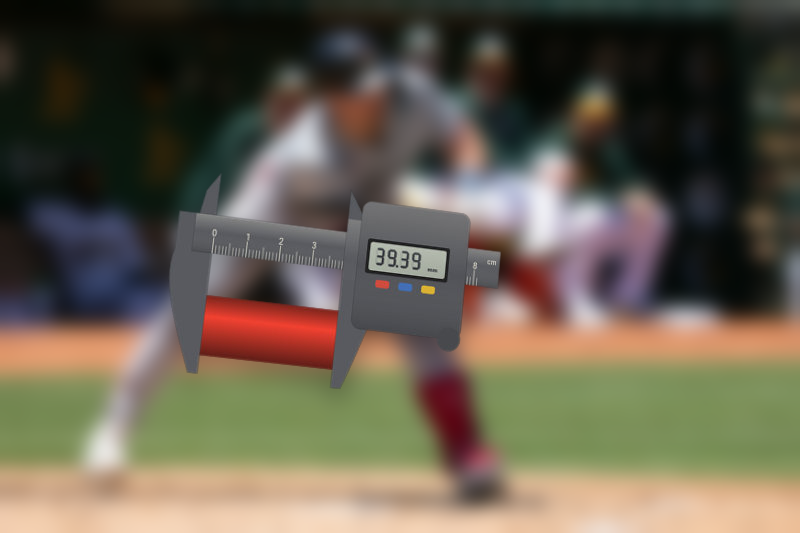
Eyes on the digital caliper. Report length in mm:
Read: 39.39 mm
